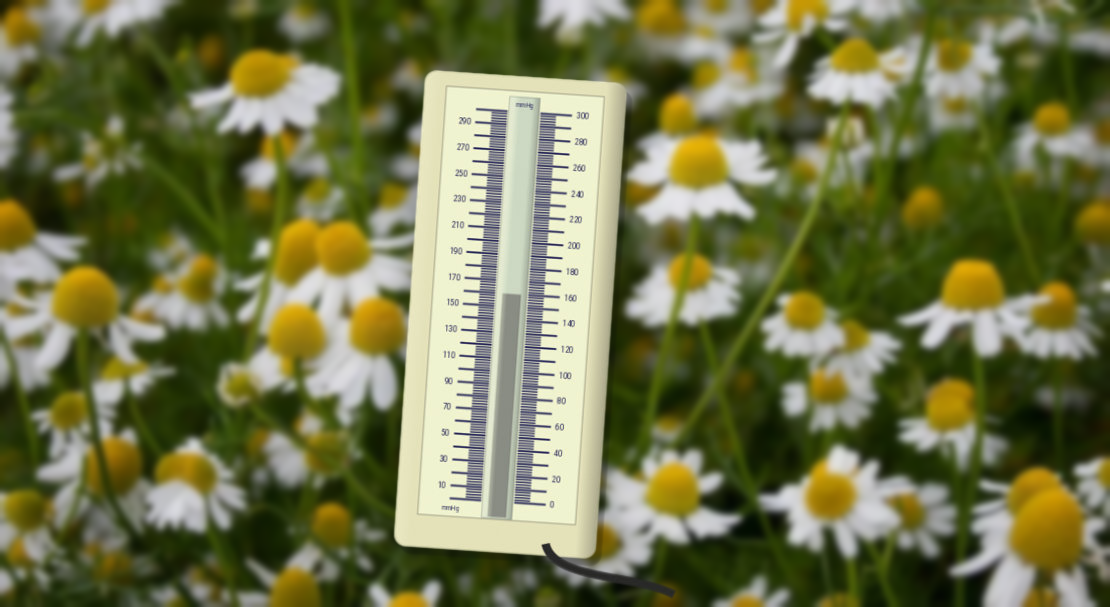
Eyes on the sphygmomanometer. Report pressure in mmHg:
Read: 160 mmHg
